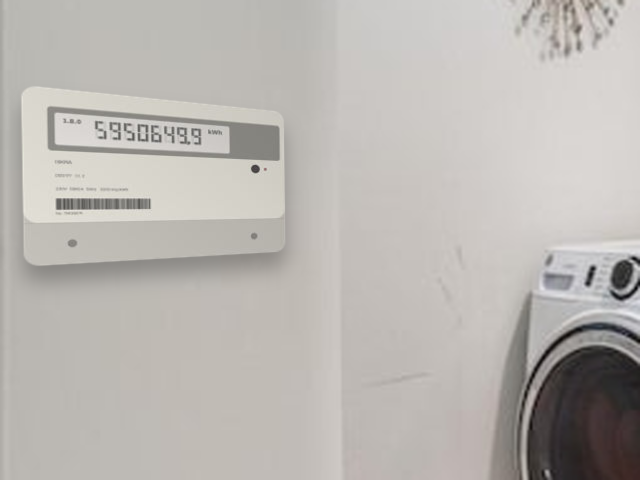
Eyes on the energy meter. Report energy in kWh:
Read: 5950649.9 kWh
